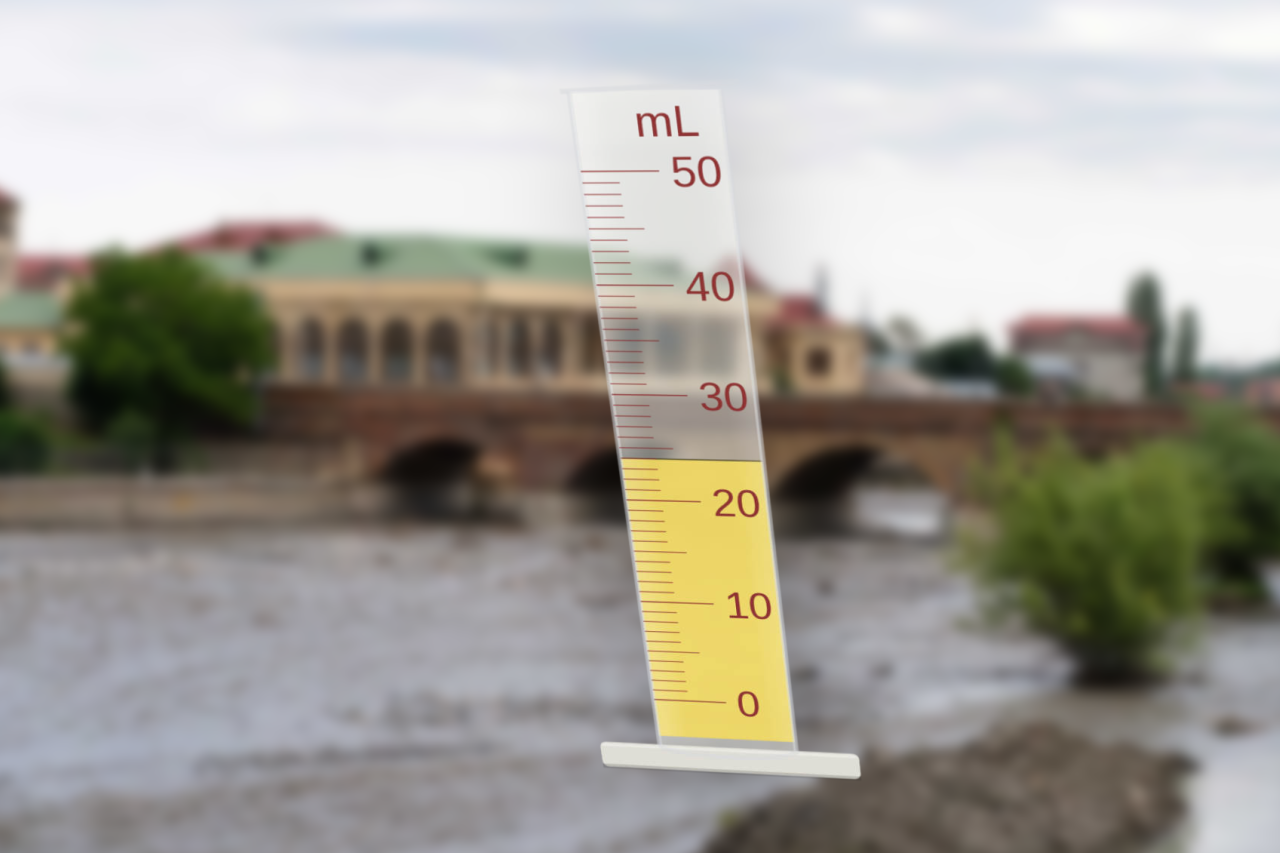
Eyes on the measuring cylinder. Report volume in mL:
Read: 24 mL
